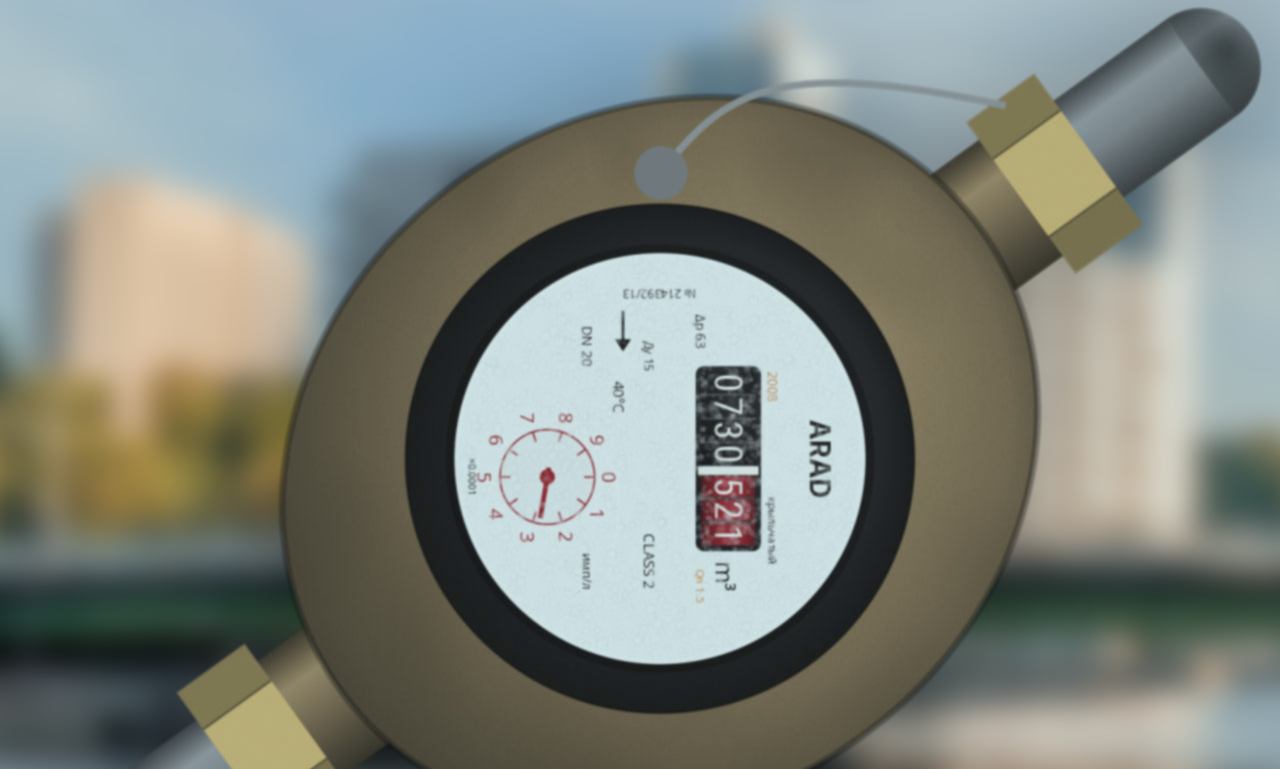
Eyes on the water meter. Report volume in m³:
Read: 730.5212 m³
